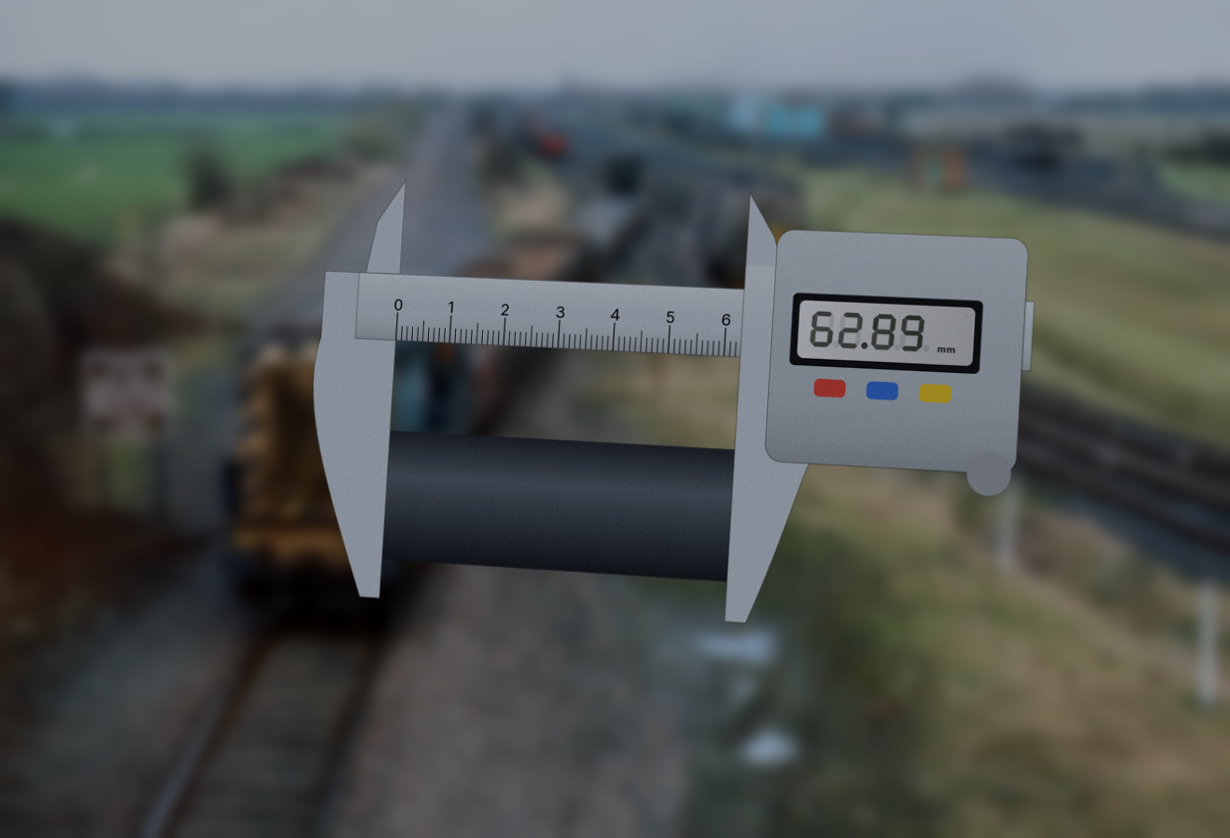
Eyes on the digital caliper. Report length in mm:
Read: 62.89 mm
